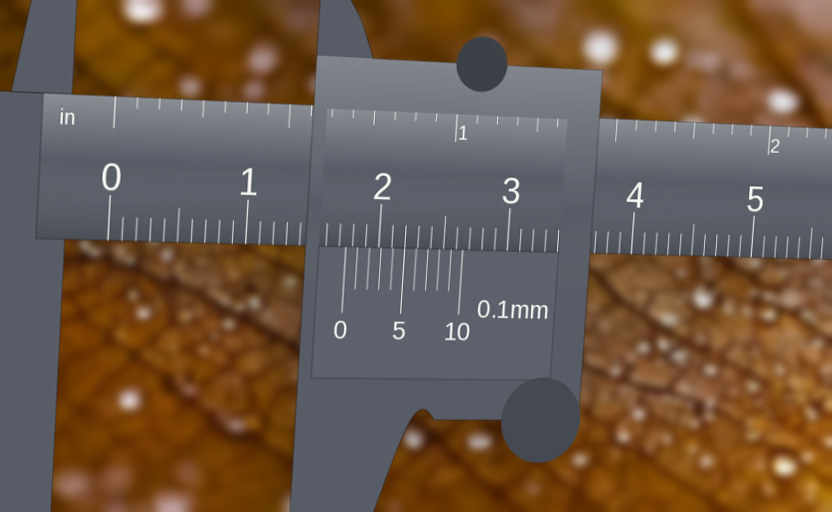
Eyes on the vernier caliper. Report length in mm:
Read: 17.5 mm
